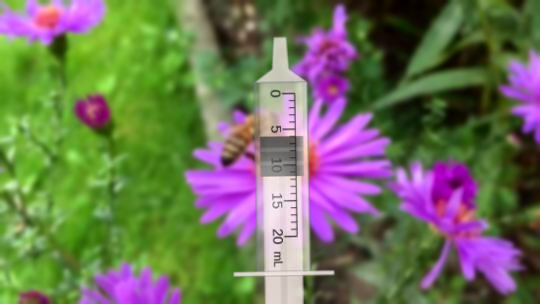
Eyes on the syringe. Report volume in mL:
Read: 6 mL
